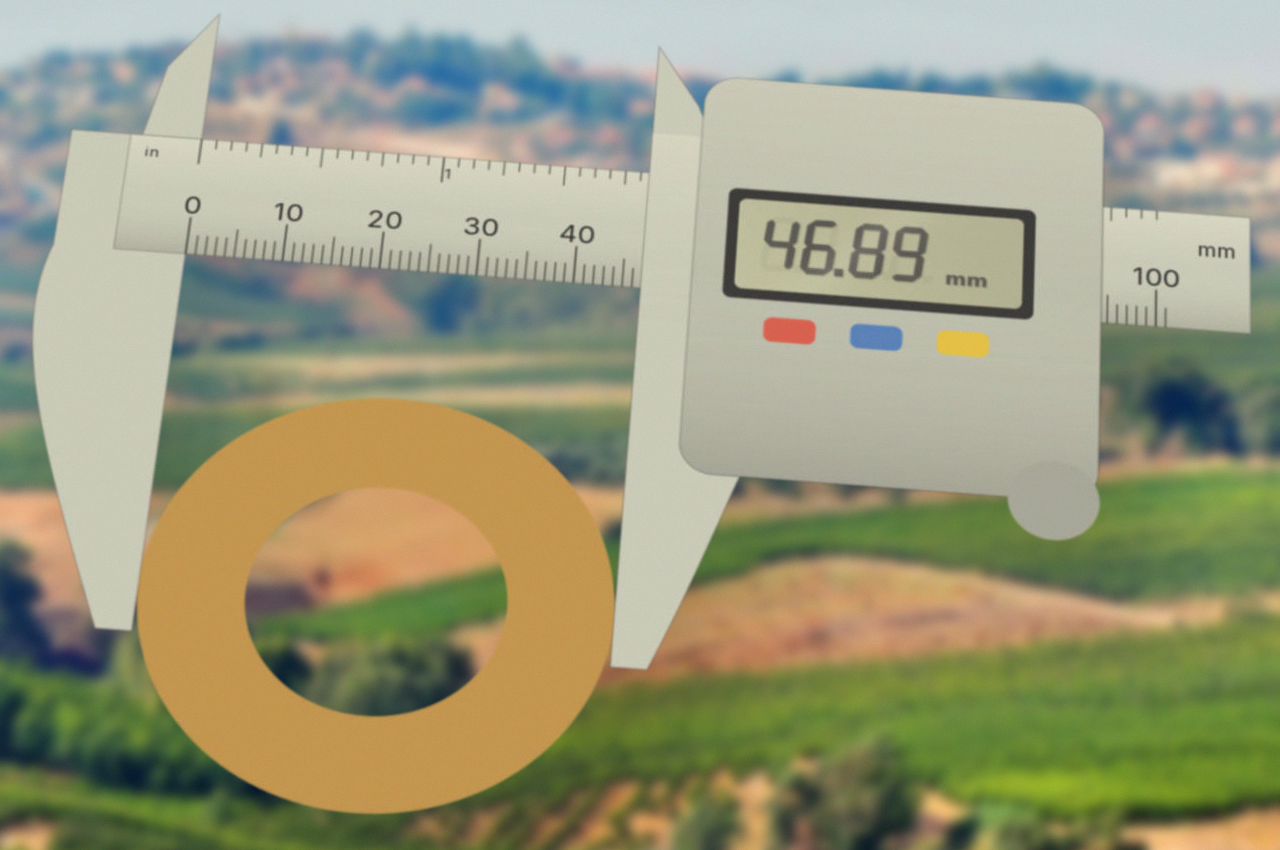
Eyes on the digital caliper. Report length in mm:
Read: 46.89 mm
